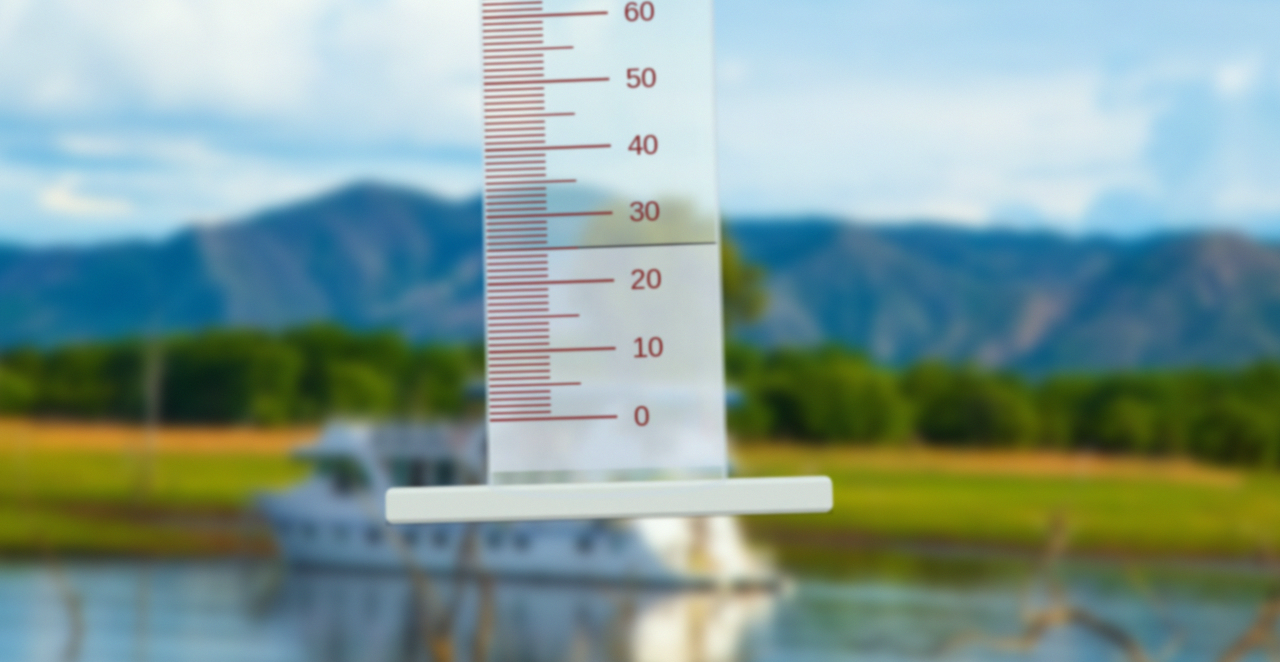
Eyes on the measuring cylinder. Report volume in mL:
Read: 25 mL
